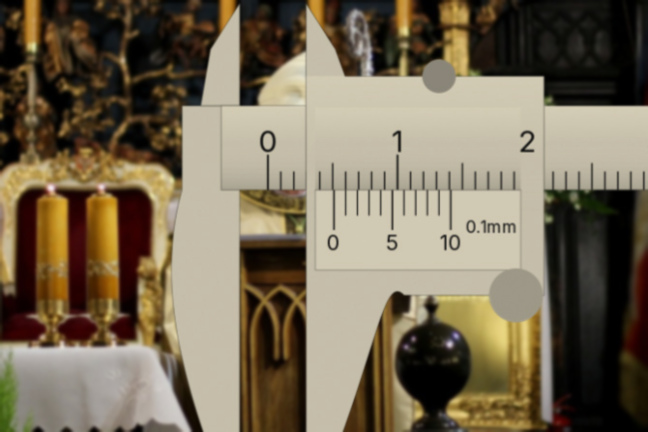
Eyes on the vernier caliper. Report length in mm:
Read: 5.1 mm
